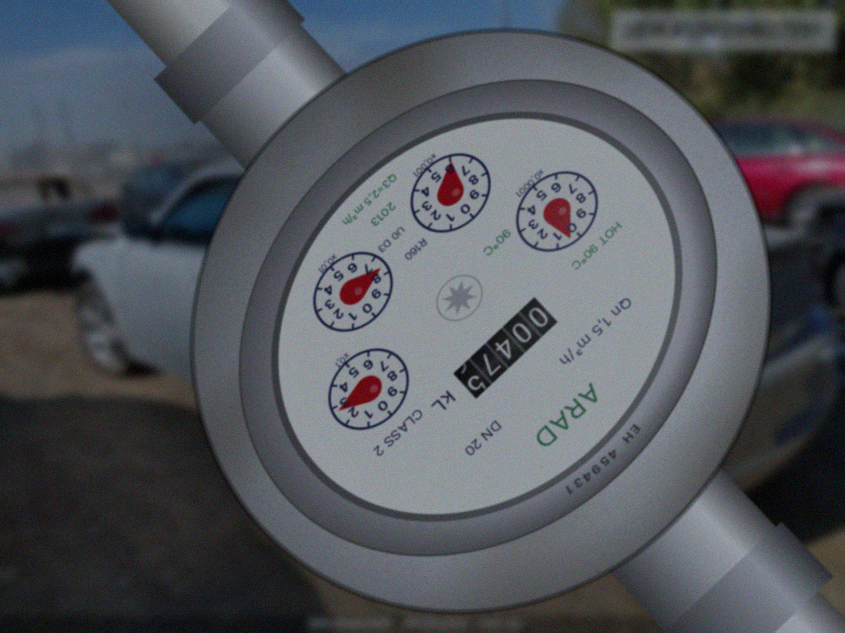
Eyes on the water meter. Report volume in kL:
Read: 475.2760 kL
